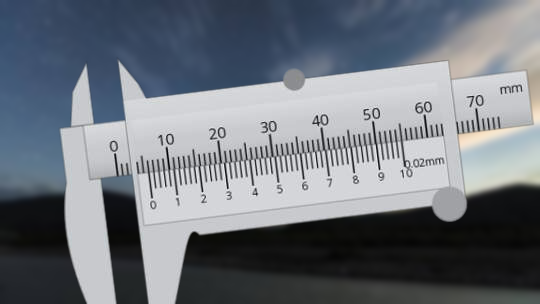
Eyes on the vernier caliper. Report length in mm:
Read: 6.0 mm
